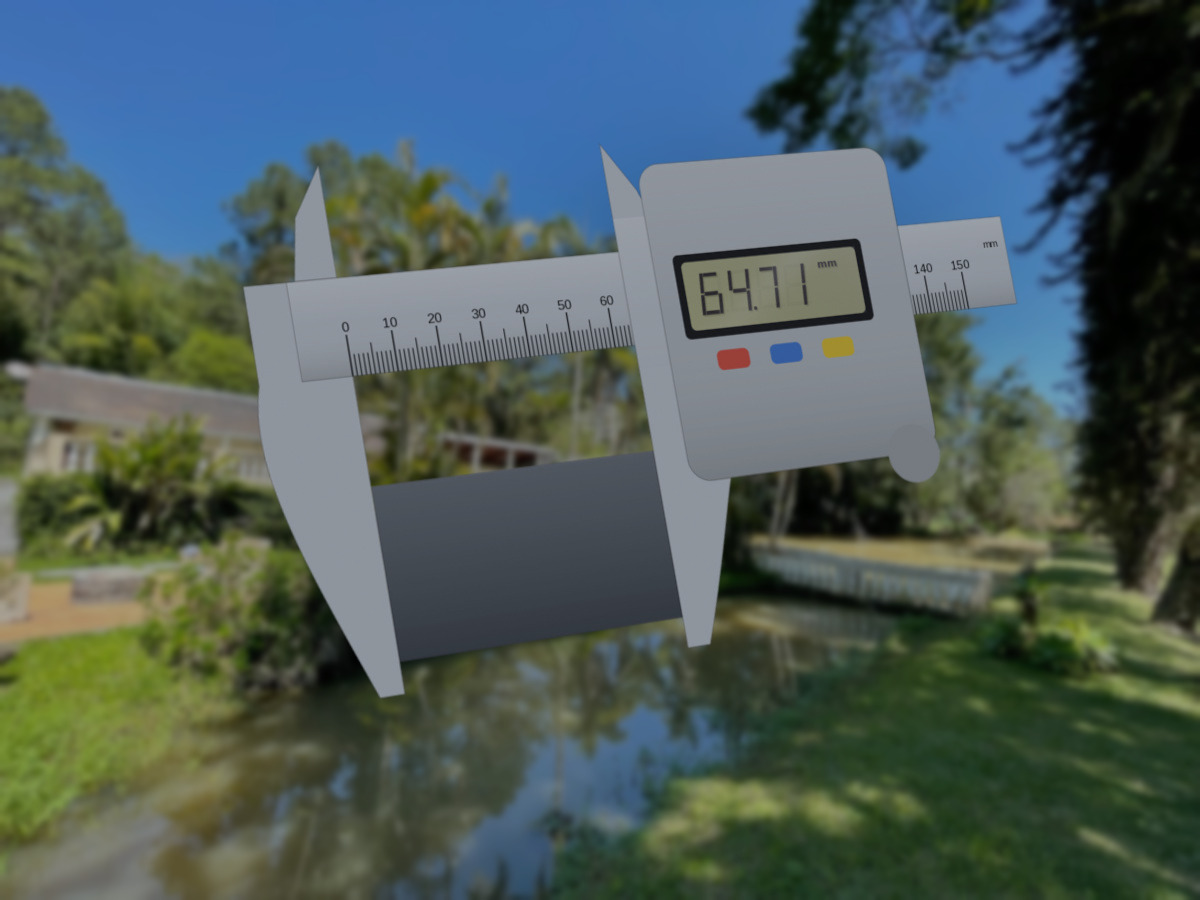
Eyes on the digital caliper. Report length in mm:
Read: 64.71 mm
